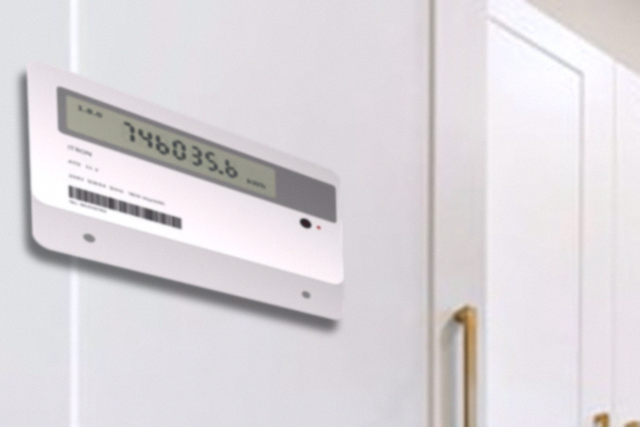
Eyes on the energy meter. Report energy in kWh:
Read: 746035.6 kWh
